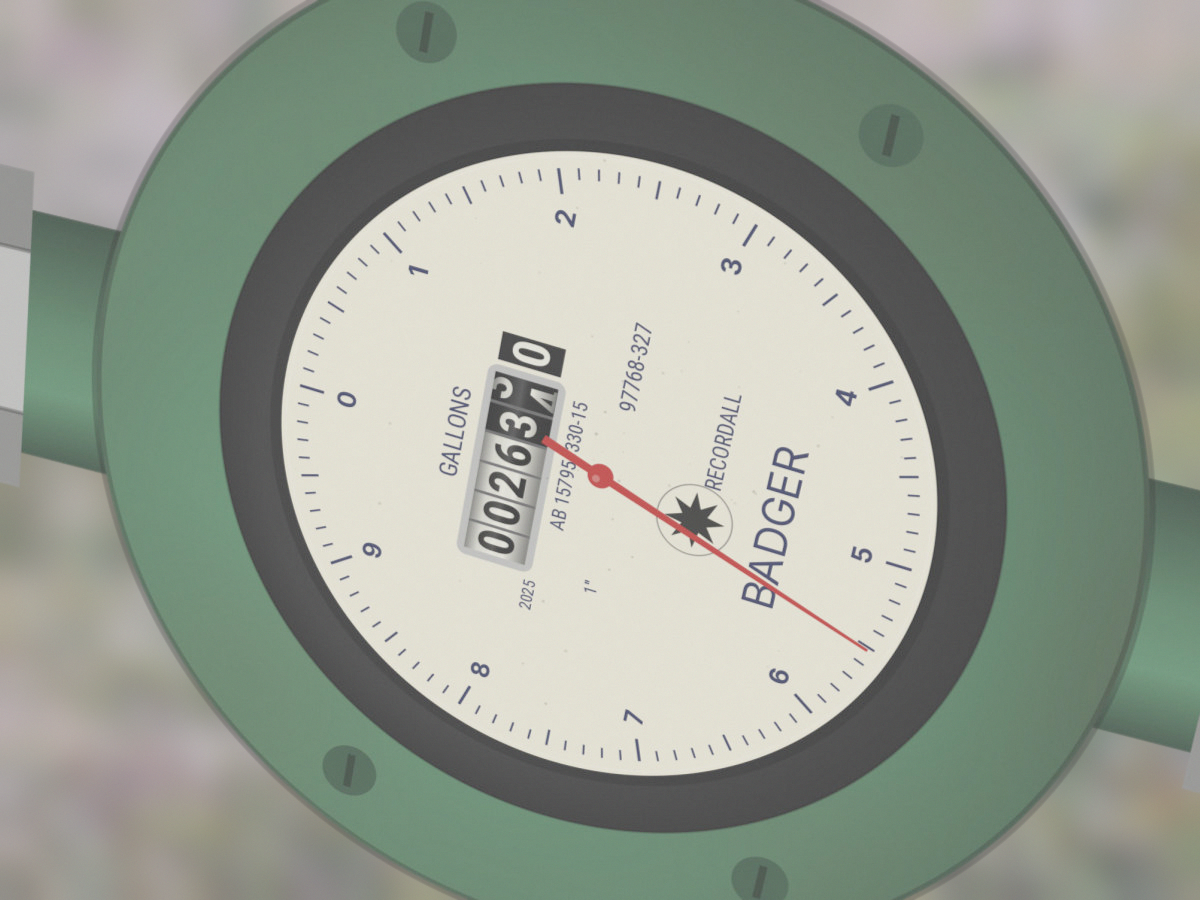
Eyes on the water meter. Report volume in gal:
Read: 26335.5 gal
